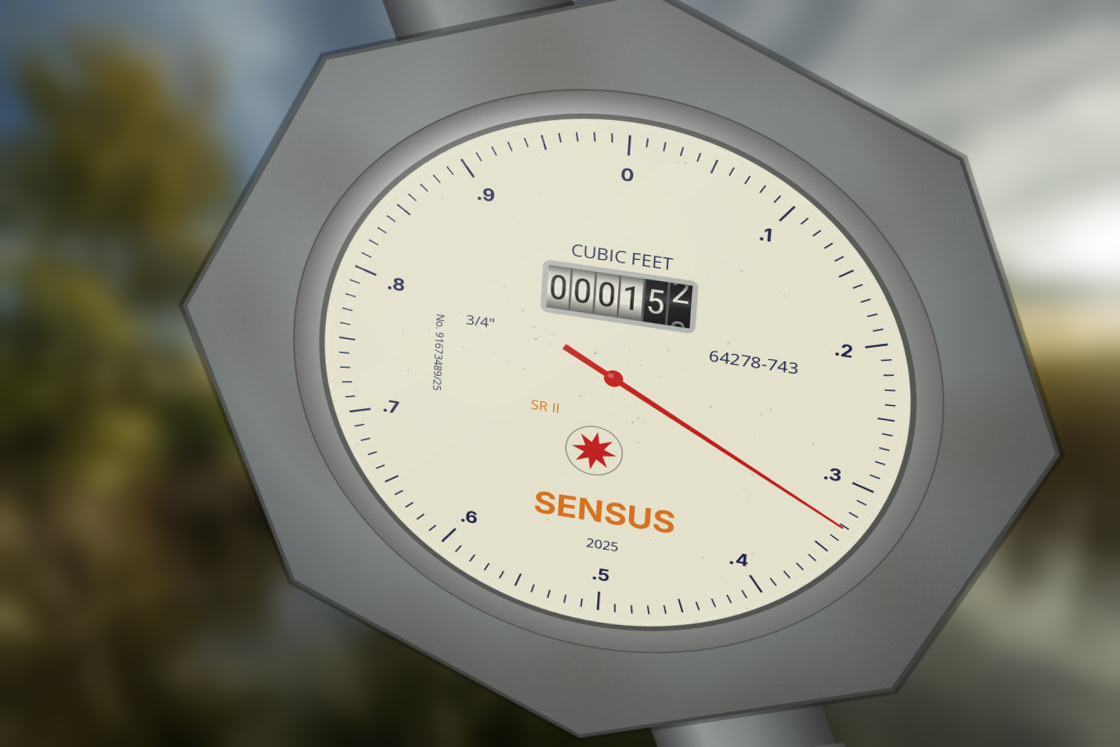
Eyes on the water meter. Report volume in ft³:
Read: 152.33 ft³
